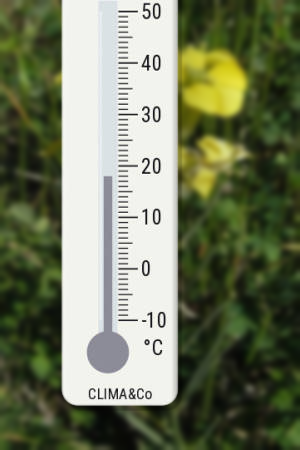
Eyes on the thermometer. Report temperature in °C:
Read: 18 °C
